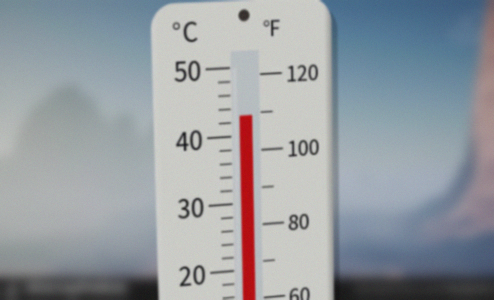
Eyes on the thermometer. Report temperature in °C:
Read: 43 °C
